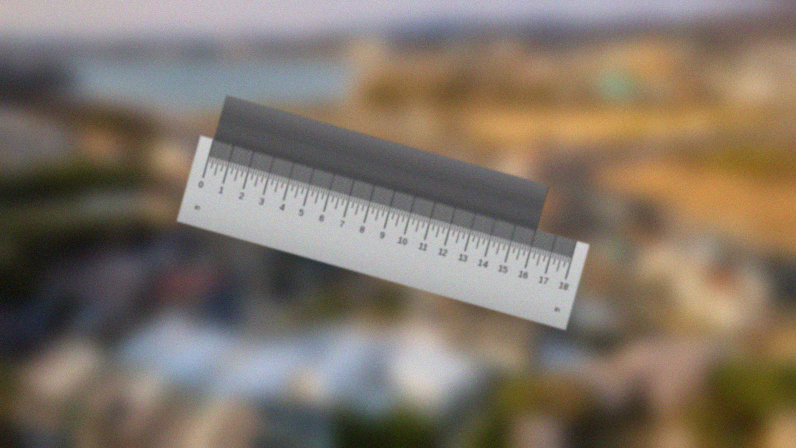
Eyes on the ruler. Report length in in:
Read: 16 in
